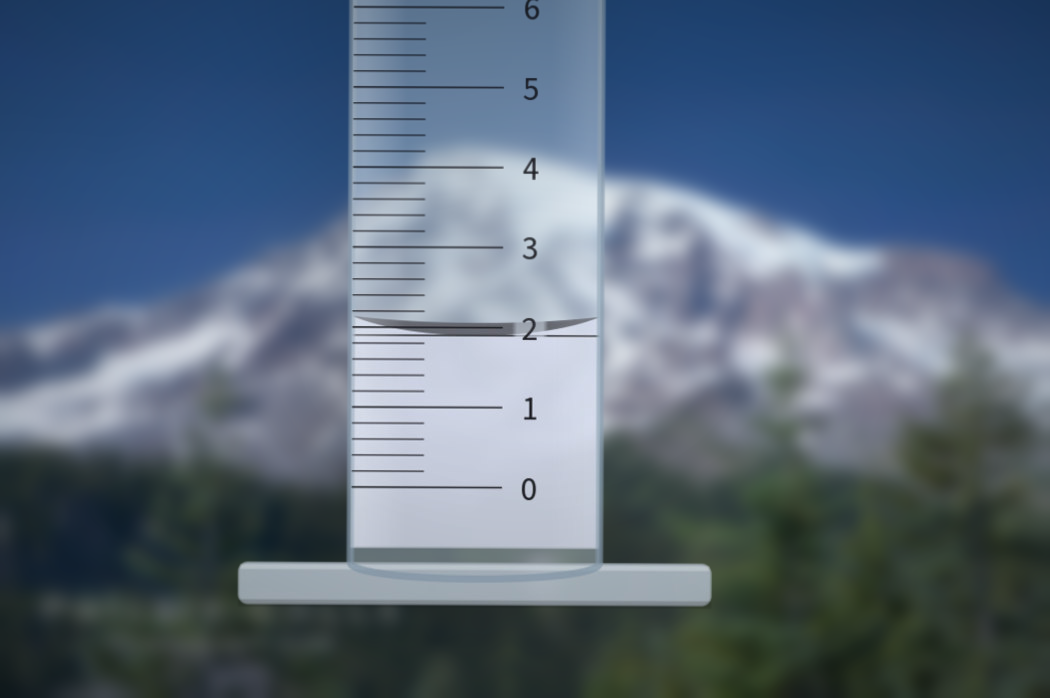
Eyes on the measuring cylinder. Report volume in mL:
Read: 1.9 mL
